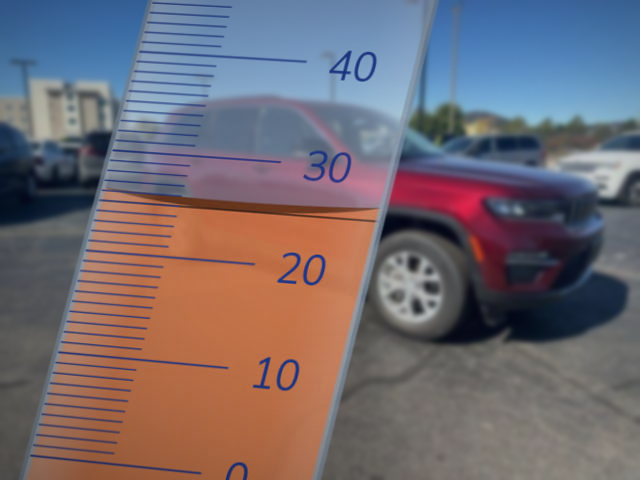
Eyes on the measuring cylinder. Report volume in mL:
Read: 25 mL
